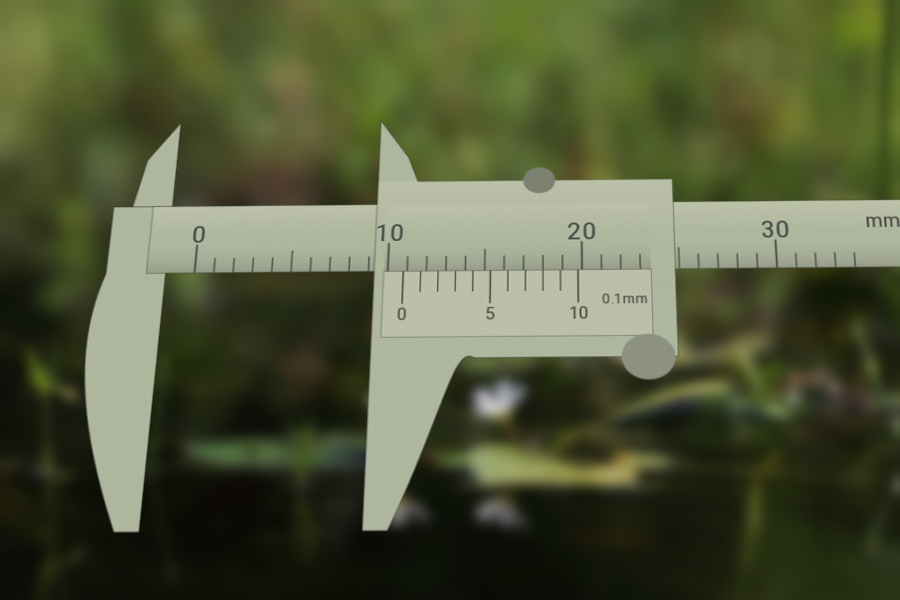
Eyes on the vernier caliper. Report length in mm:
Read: 10.8 mm
